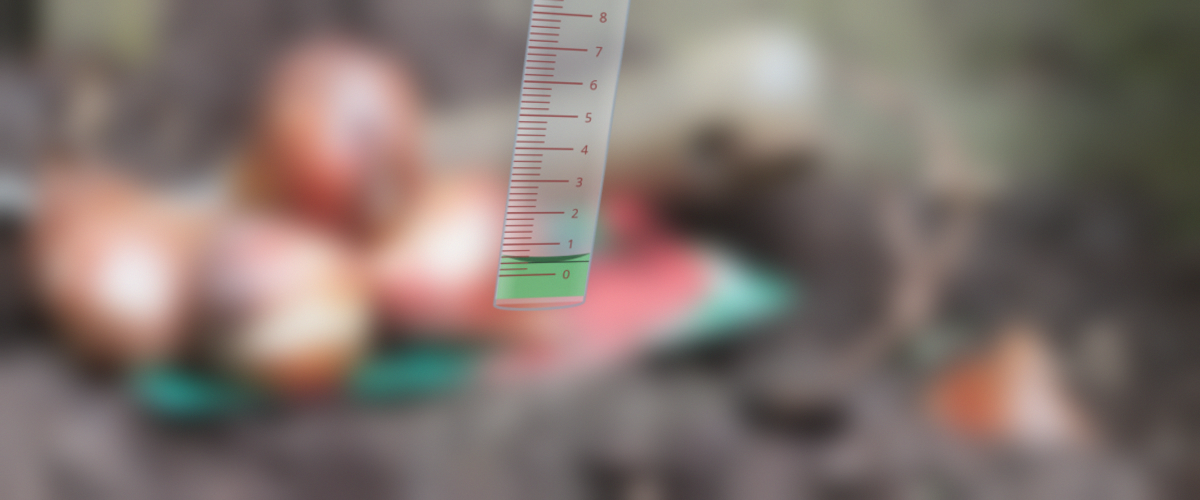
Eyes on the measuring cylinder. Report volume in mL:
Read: 0.4 mL
